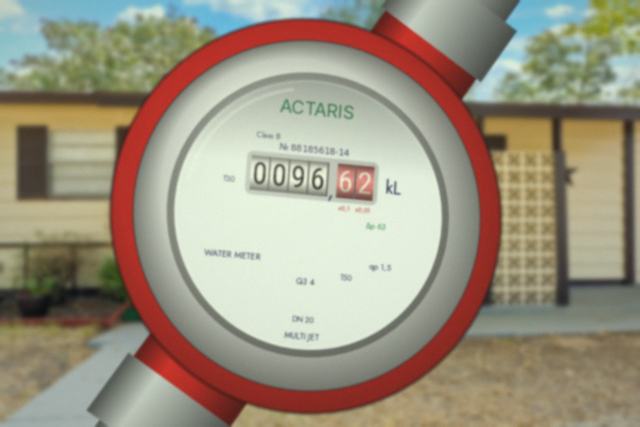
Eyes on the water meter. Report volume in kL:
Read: 96.62 kL
